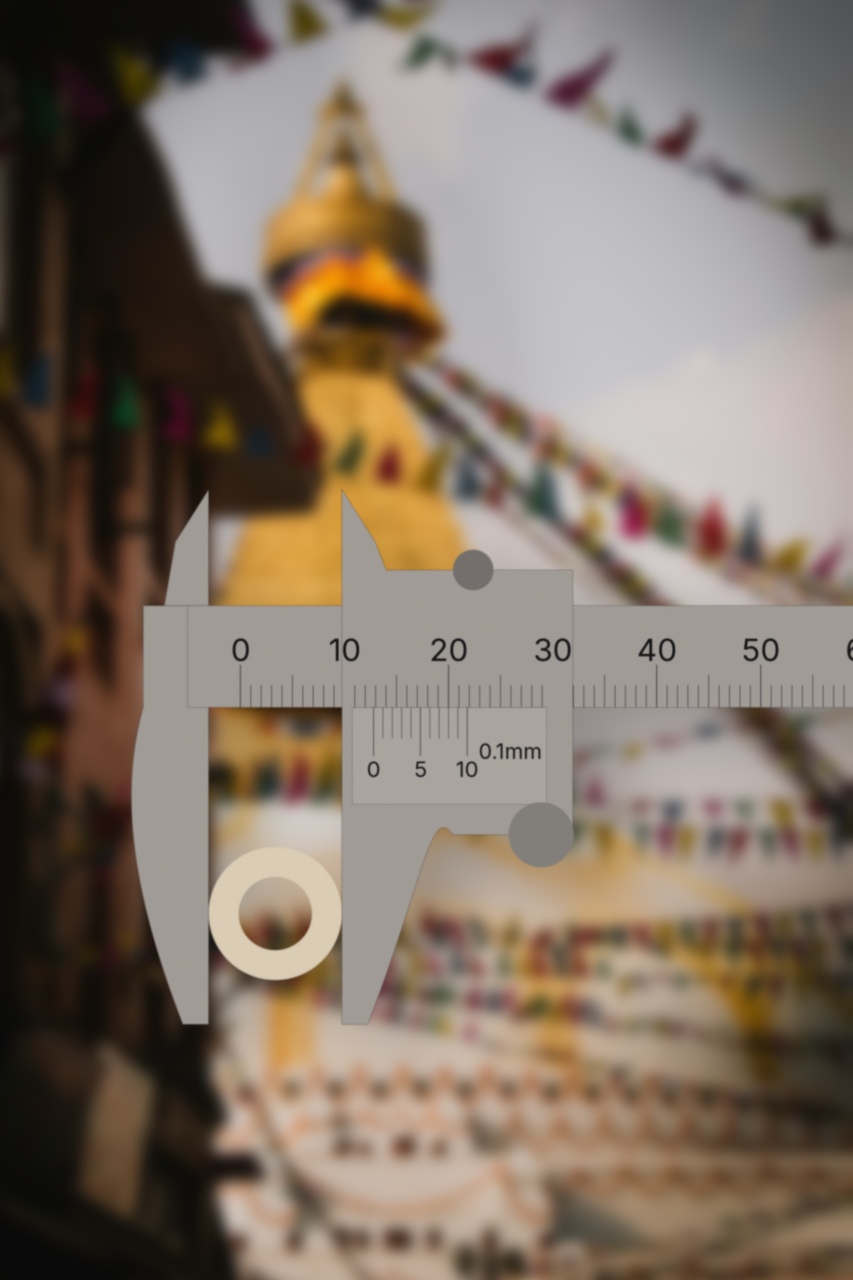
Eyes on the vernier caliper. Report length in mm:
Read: 12.8 mm
